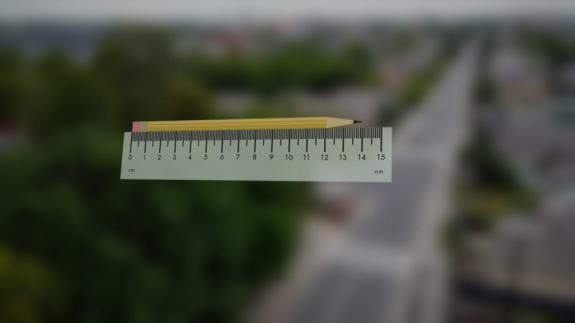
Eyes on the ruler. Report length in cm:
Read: 14 cm
